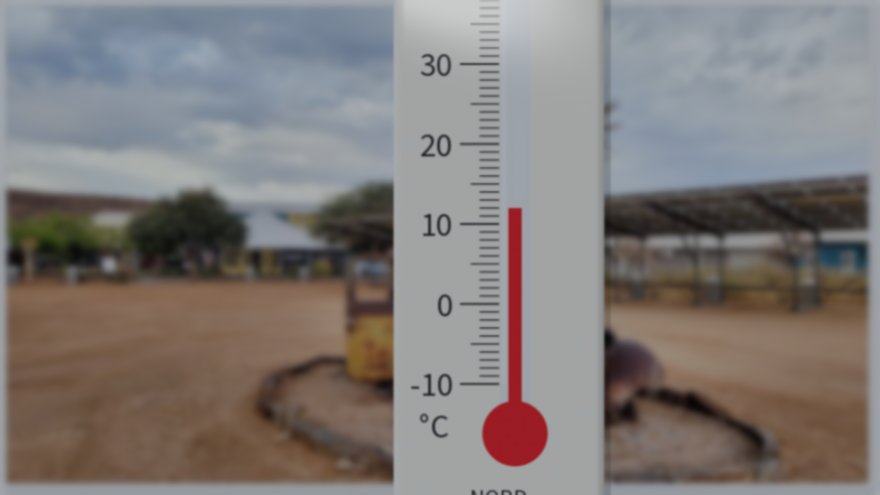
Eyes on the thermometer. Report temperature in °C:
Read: 12 °C
